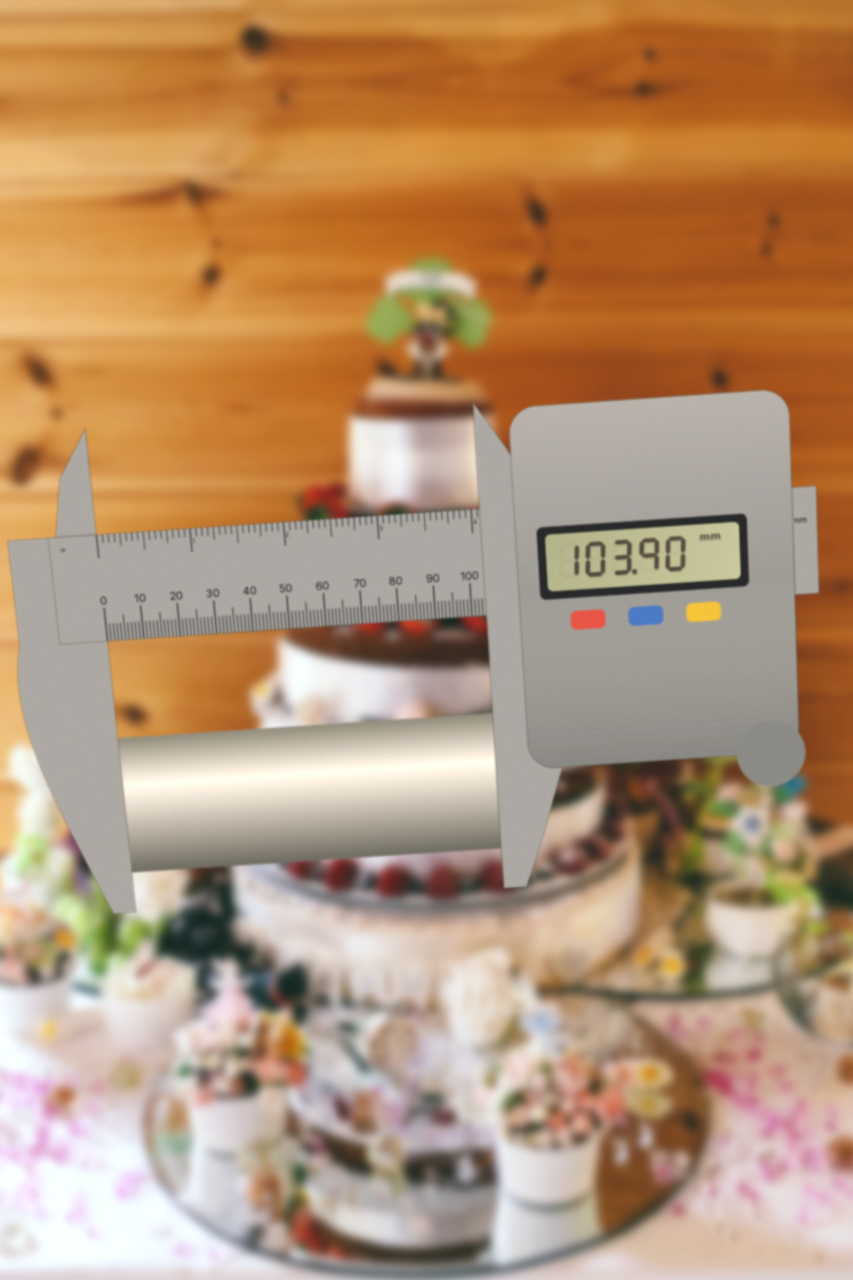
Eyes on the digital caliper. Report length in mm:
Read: 103.90 mm
